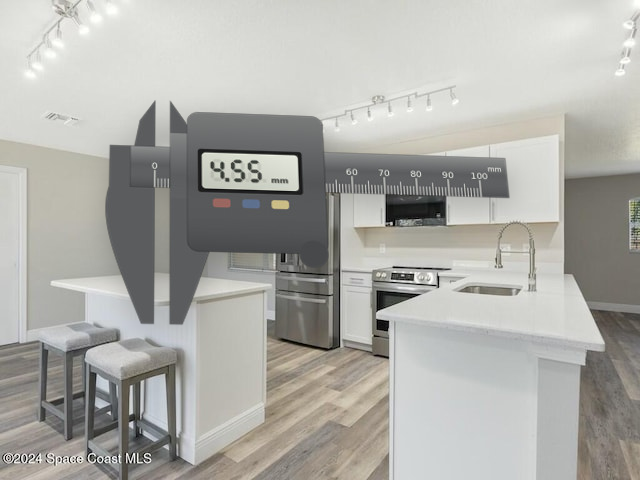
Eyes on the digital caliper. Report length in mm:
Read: 4.55 mm
